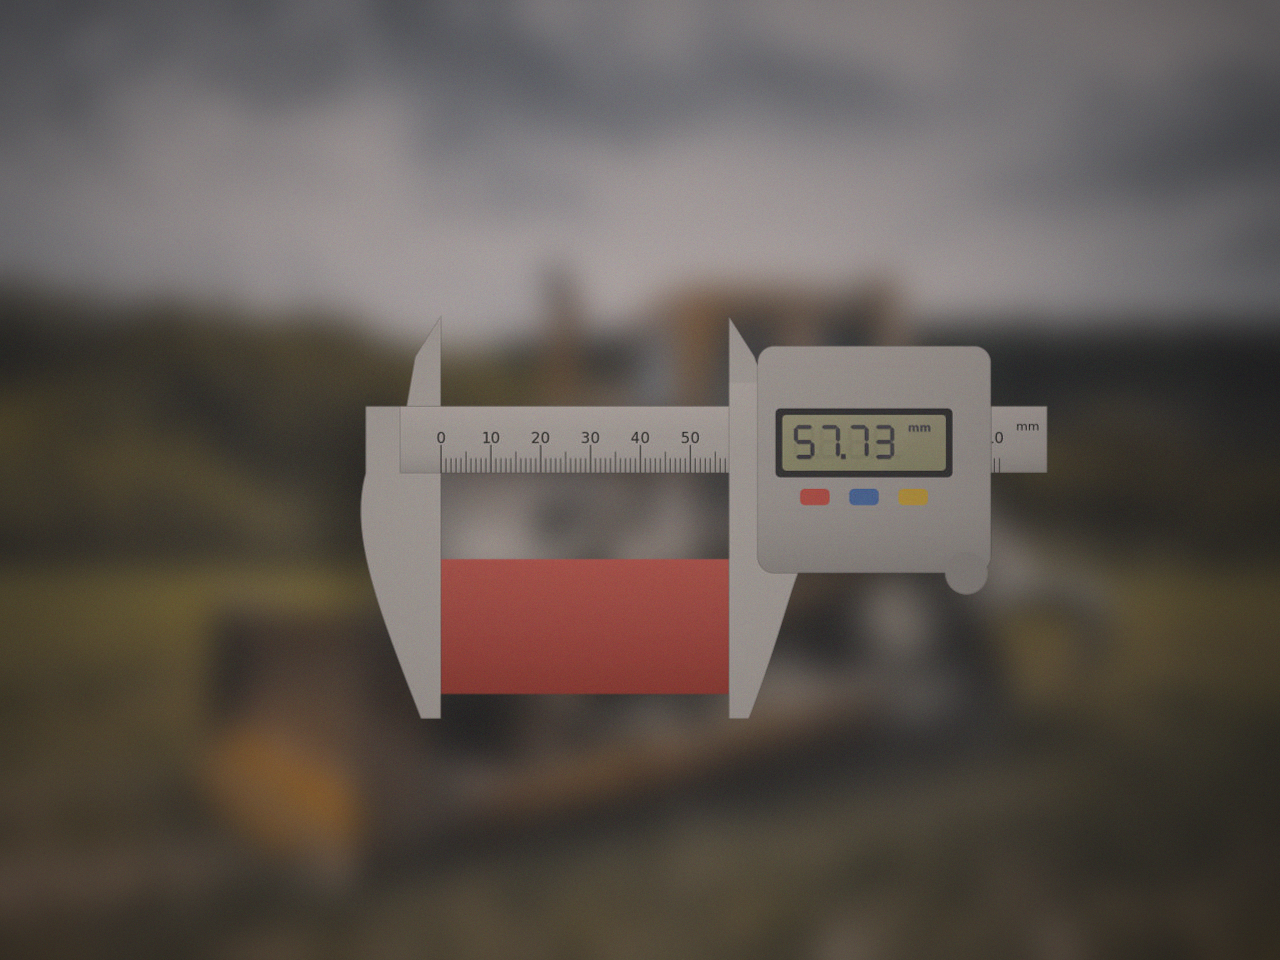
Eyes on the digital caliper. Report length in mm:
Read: 57.73 mm
